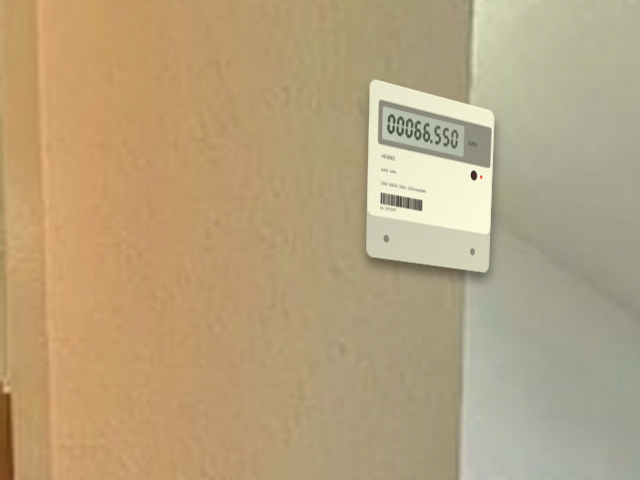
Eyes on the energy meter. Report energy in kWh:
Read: 66.550 kWh
